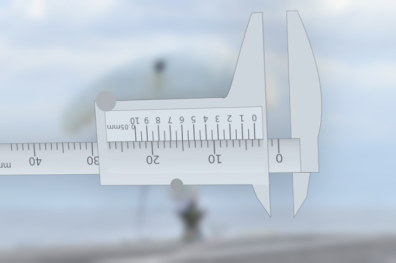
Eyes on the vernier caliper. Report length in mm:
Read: 3.6 mm
